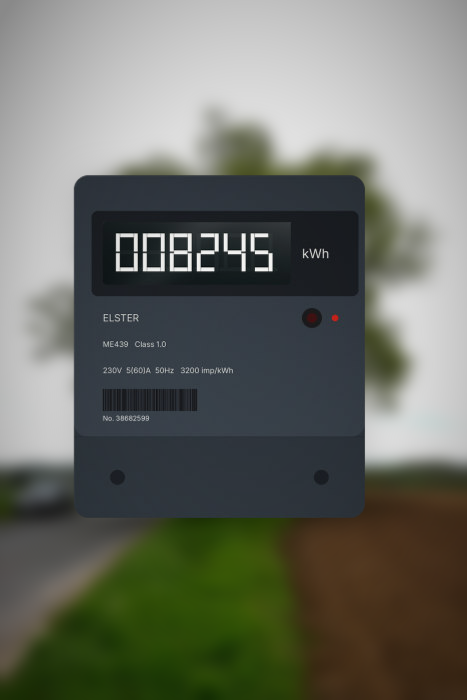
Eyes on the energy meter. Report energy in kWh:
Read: 8245 kWh
